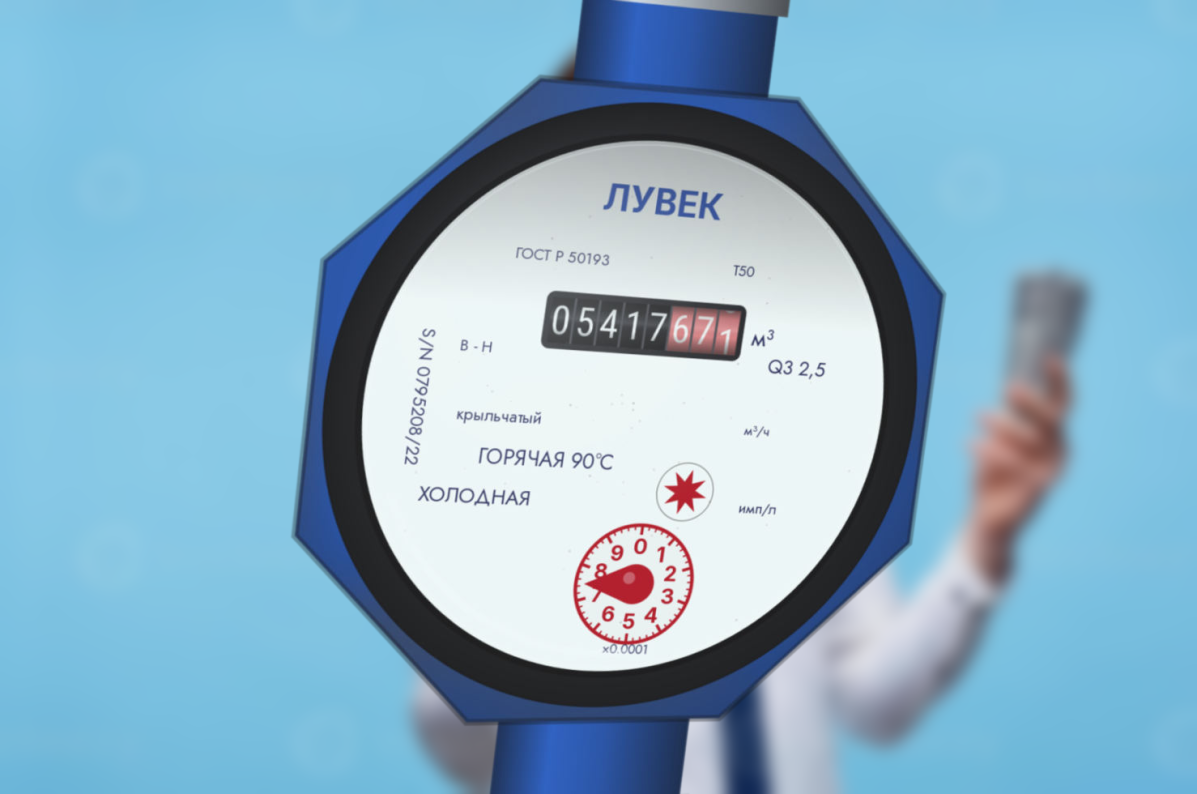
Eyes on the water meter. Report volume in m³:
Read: 5417.6707 m³
